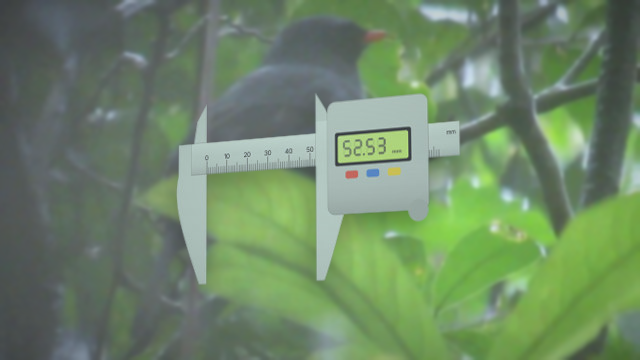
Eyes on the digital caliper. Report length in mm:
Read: 52.53 mm
